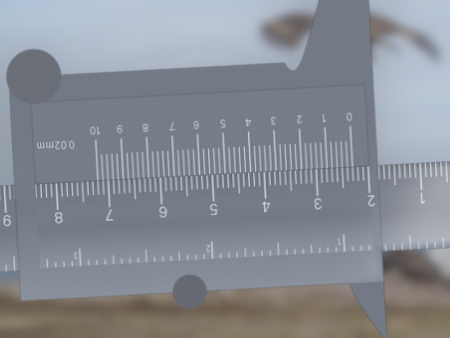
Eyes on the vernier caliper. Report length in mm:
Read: 23.0 mm
